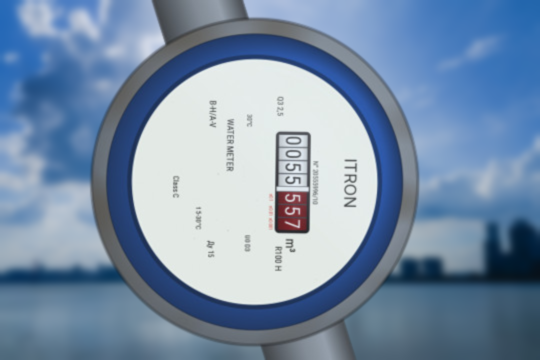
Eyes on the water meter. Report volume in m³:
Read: 55.557 m³
